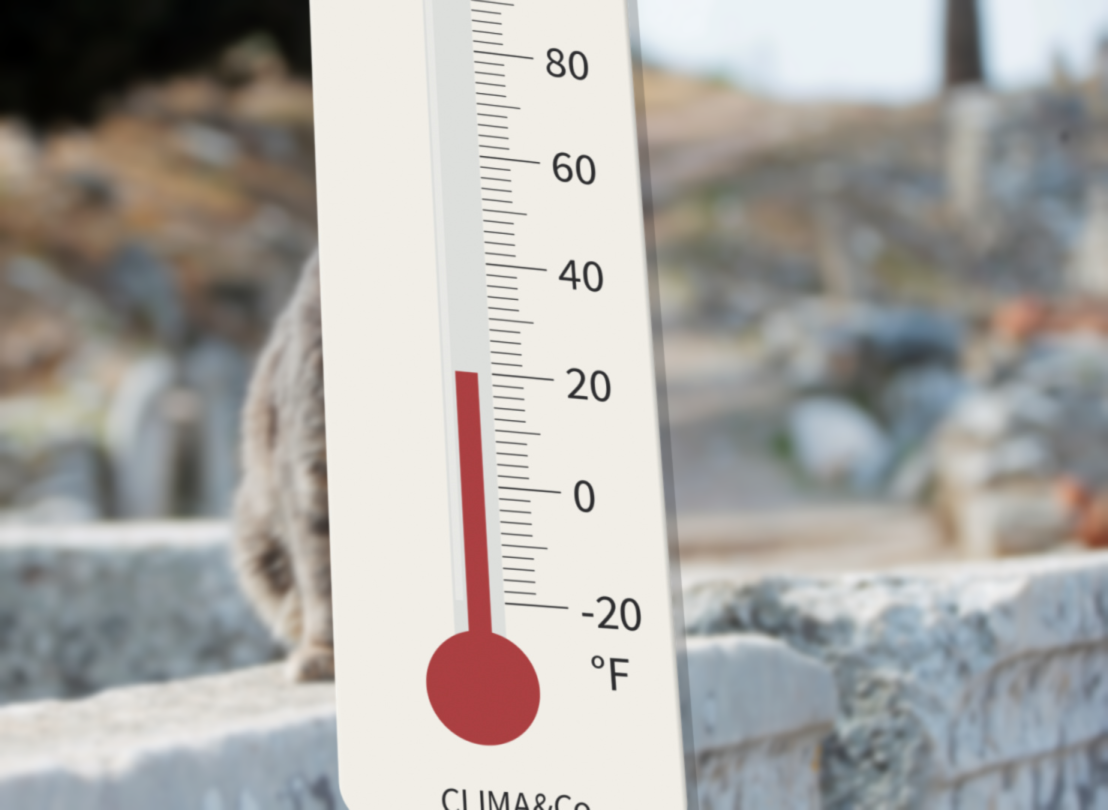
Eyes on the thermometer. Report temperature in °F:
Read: 20 °F
